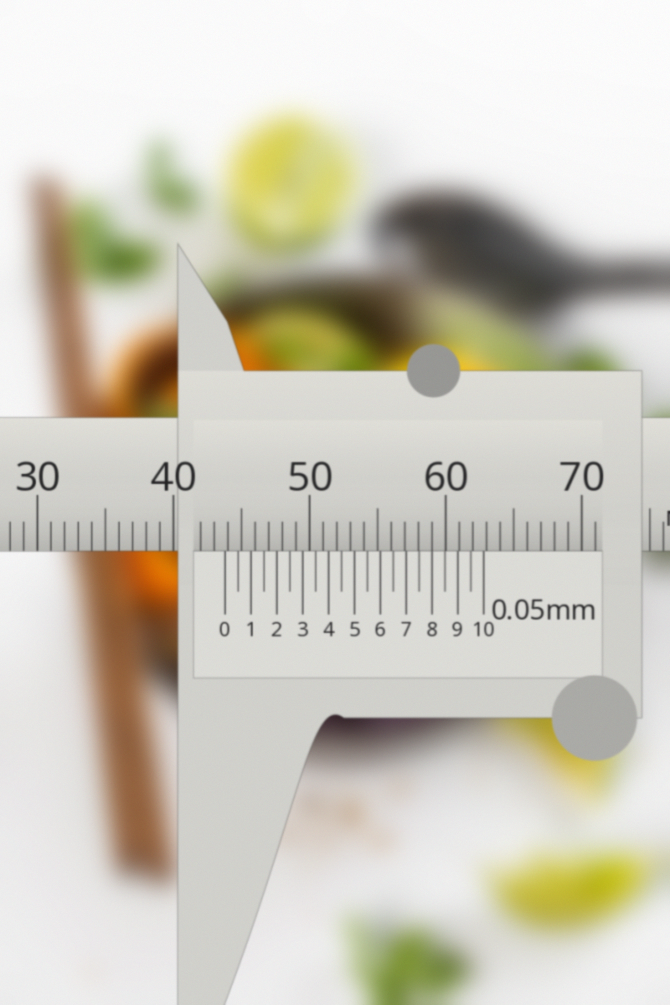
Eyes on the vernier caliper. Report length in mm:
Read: 43.8 mm
